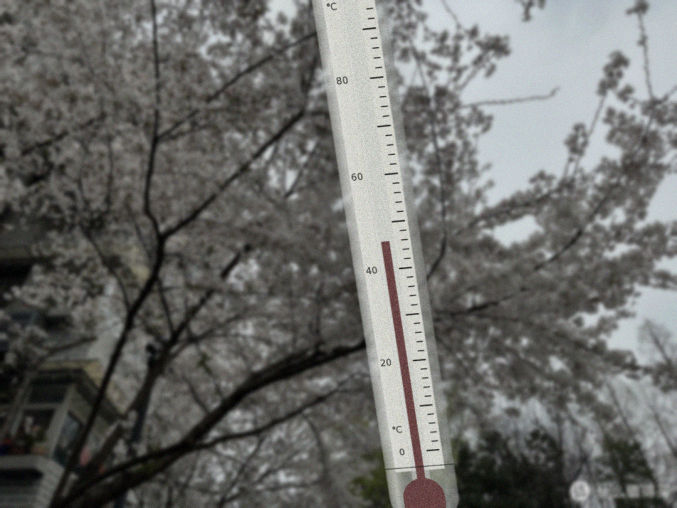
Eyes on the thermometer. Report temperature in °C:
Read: 46 °C
